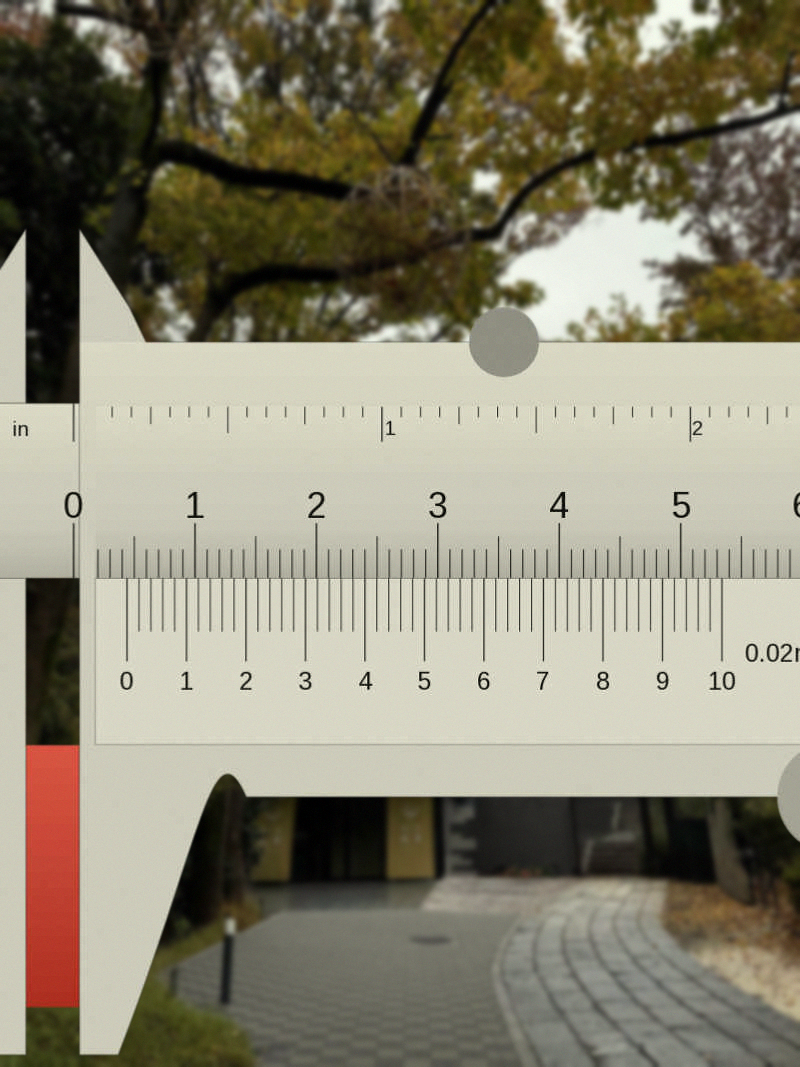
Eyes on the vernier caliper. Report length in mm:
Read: 4.4 mm
